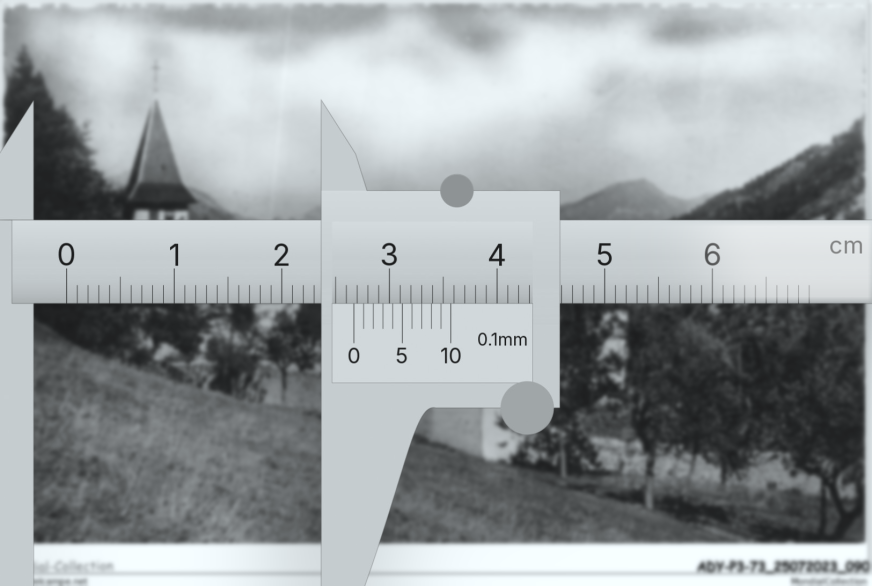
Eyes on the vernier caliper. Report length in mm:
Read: 26.7 mm
